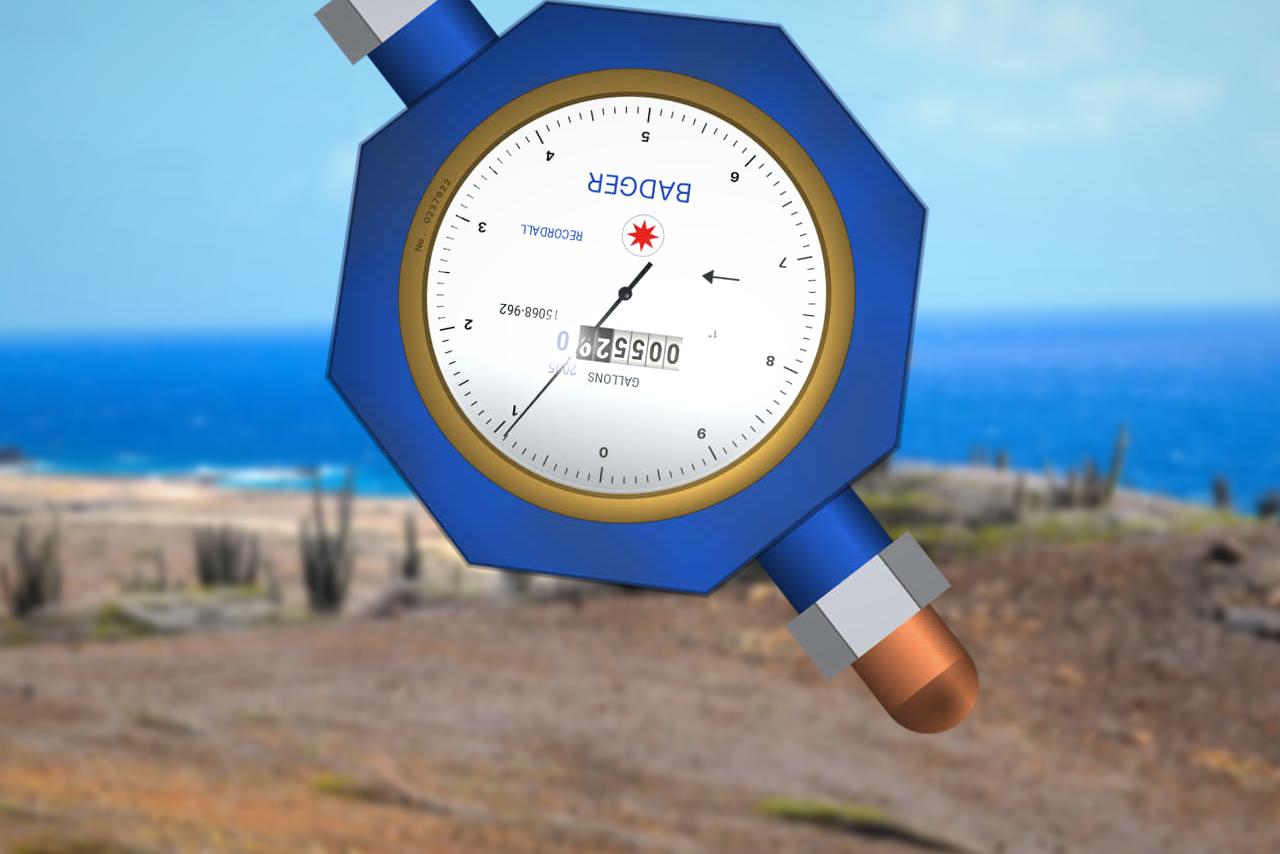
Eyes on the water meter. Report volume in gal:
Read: 55290.9 gal
